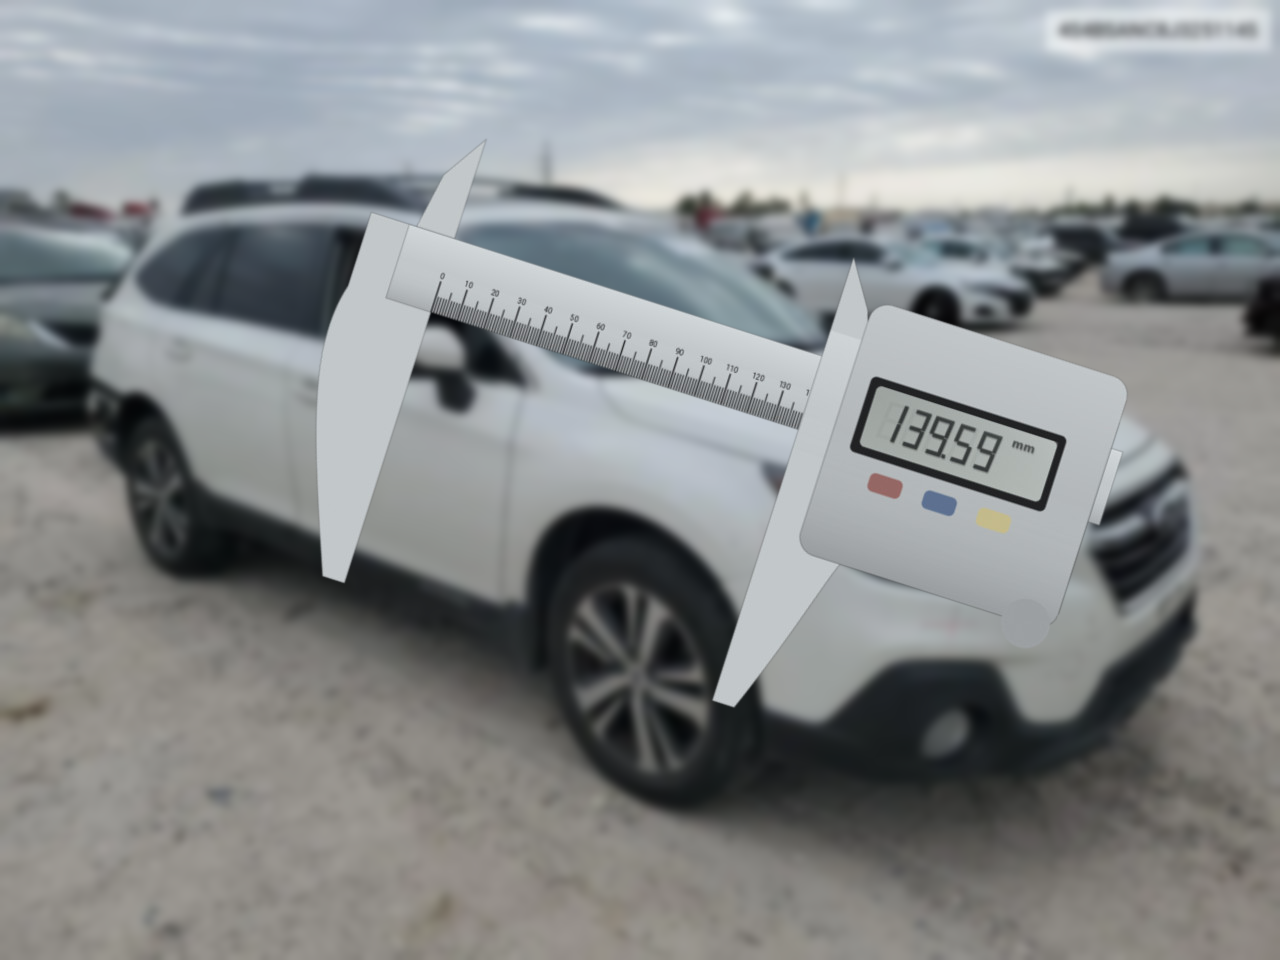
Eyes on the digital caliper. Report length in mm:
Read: 139.59 mm
